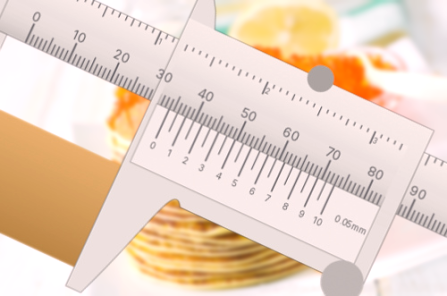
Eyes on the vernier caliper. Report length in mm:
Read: 34.0 mm
